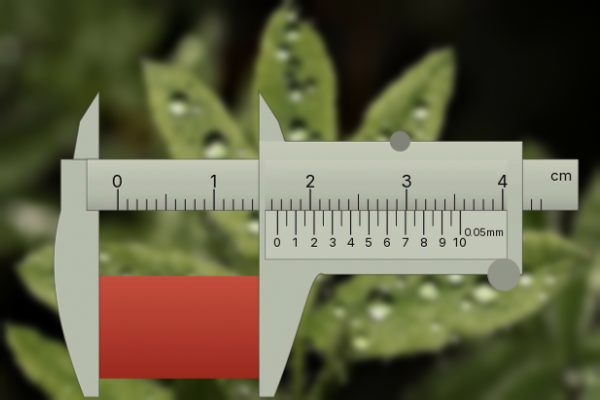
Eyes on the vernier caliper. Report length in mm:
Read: 16.6 mm
